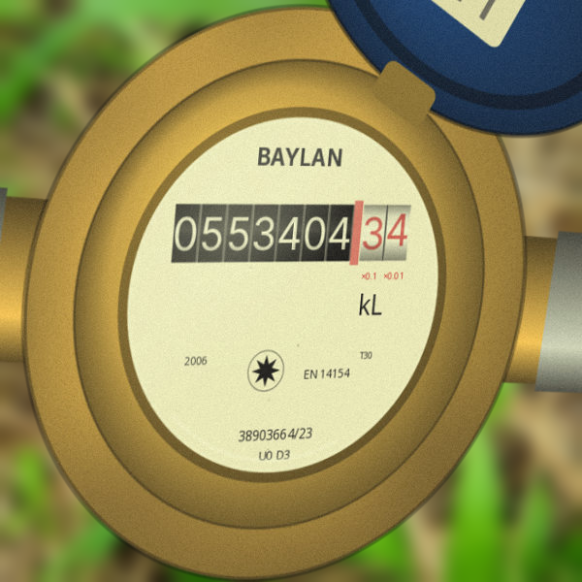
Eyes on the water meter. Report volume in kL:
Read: 553404.34 kL
